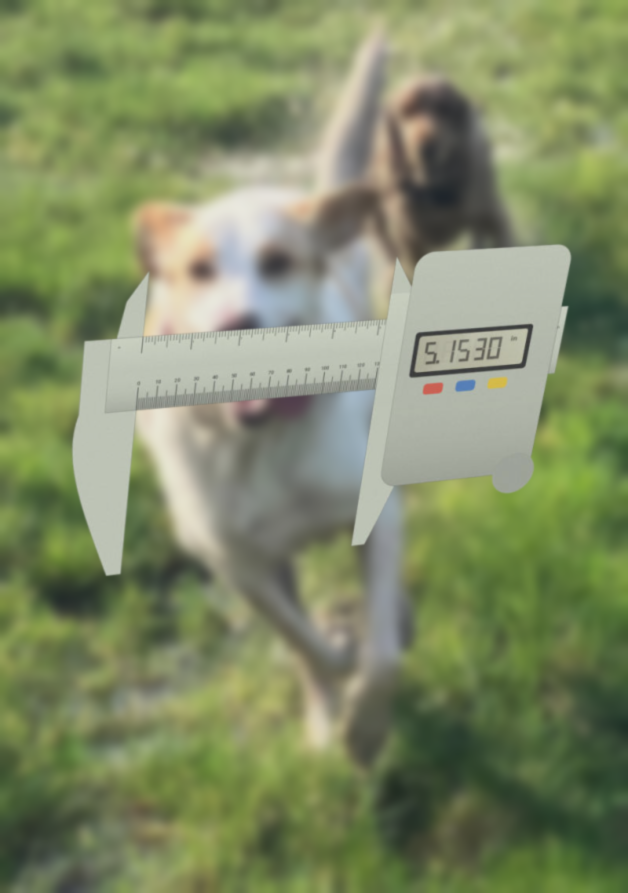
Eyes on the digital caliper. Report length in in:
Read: 5.1530 in
